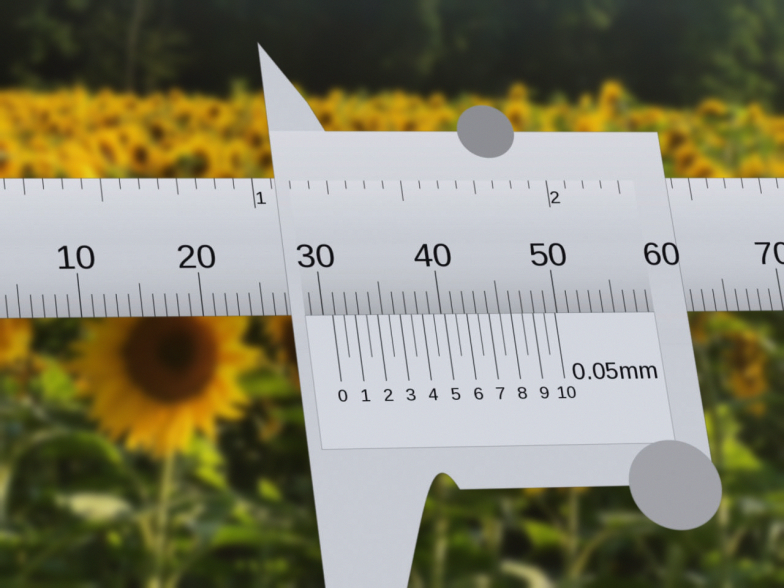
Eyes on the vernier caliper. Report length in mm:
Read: 30.8 mm
